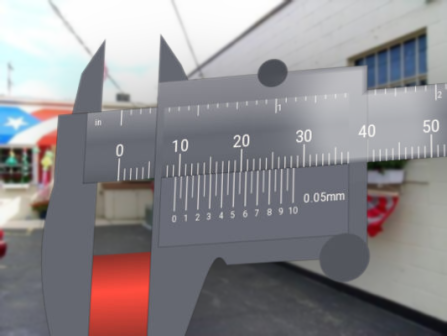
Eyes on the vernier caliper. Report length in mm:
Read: 9.4 mm
